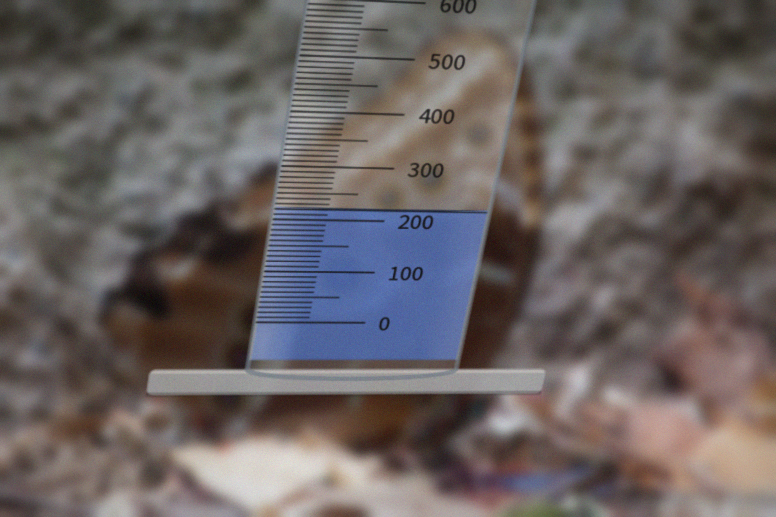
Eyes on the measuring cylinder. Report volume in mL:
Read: 220 mL
